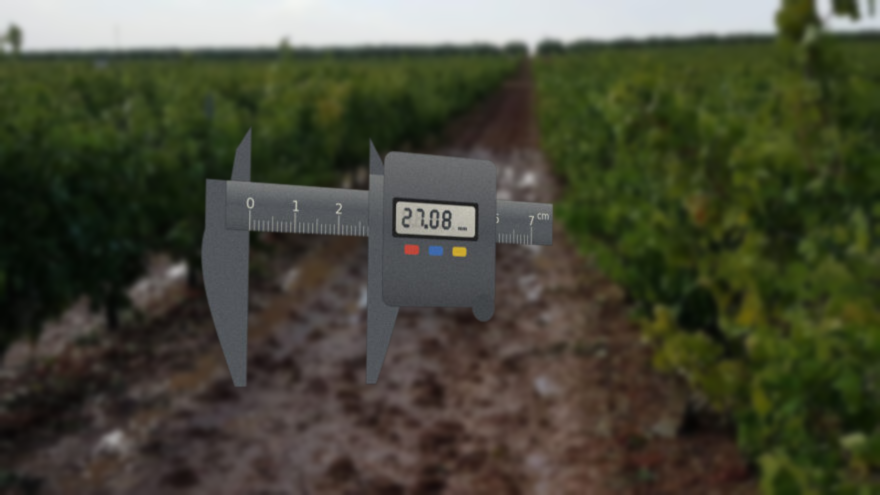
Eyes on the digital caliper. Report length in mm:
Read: 27.08 mm
